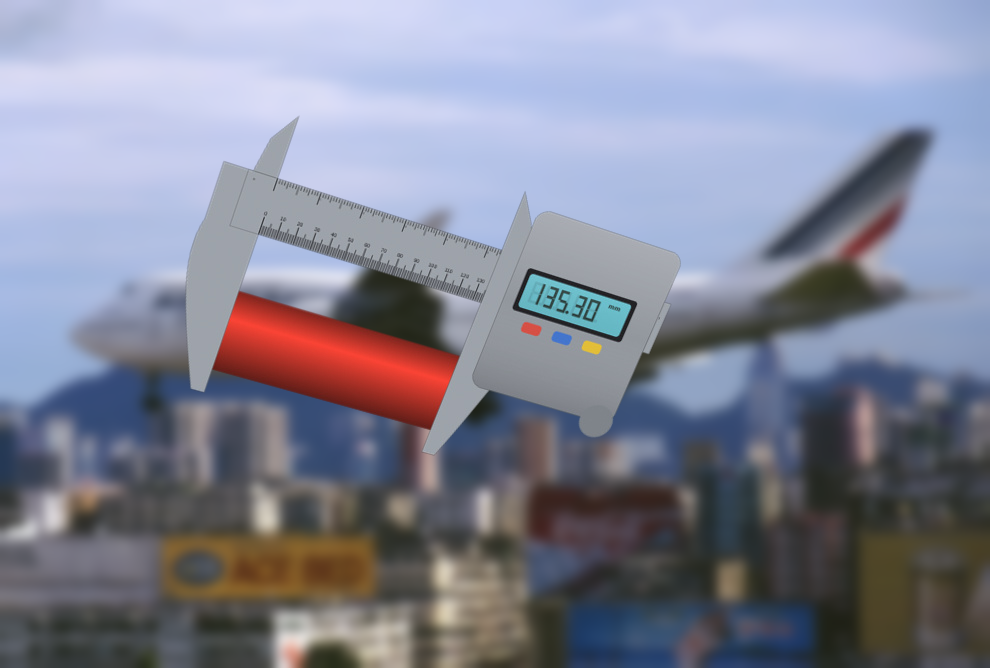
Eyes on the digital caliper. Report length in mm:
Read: 135.30 mm
